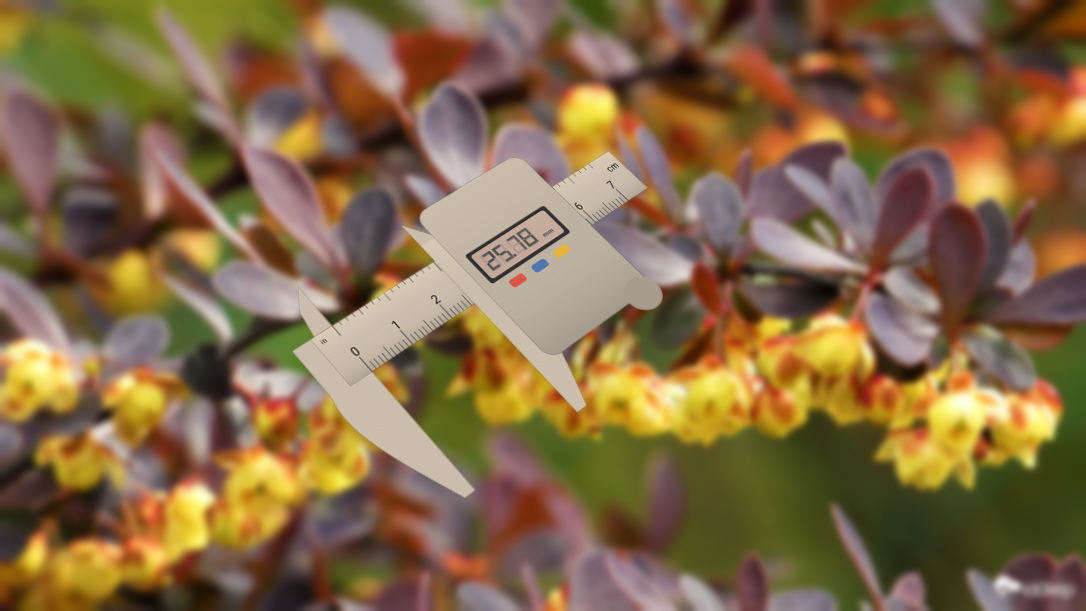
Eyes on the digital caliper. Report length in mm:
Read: 25.78 mm
